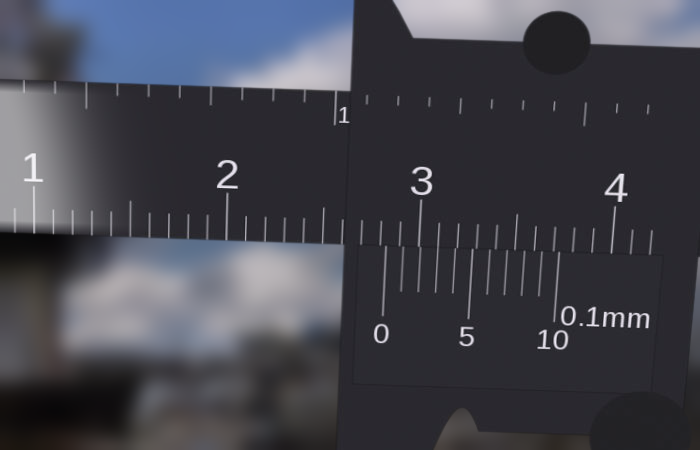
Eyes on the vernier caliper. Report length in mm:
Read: 28.3 mm
